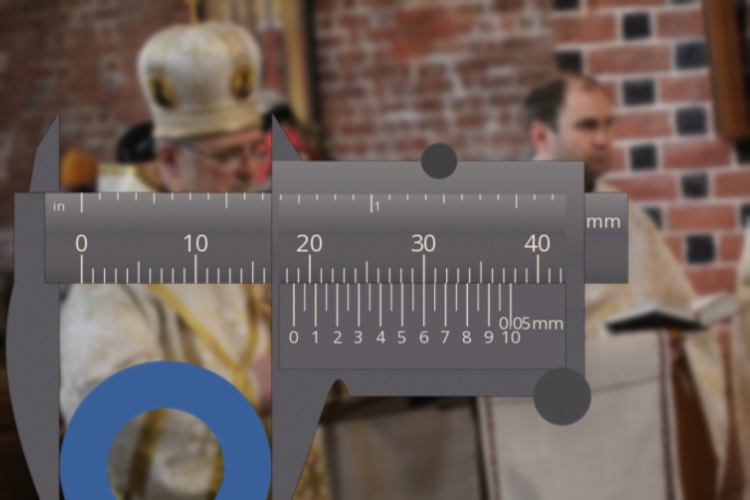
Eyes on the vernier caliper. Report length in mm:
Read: 18.6 mm
